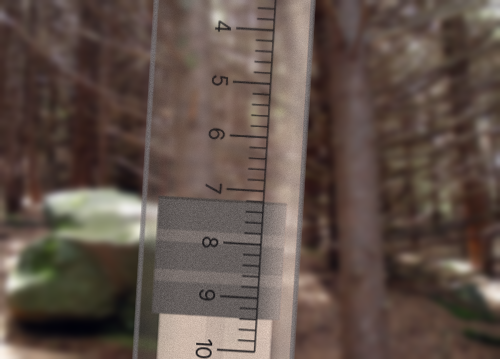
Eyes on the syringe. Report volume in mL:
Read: 7.2 mL
